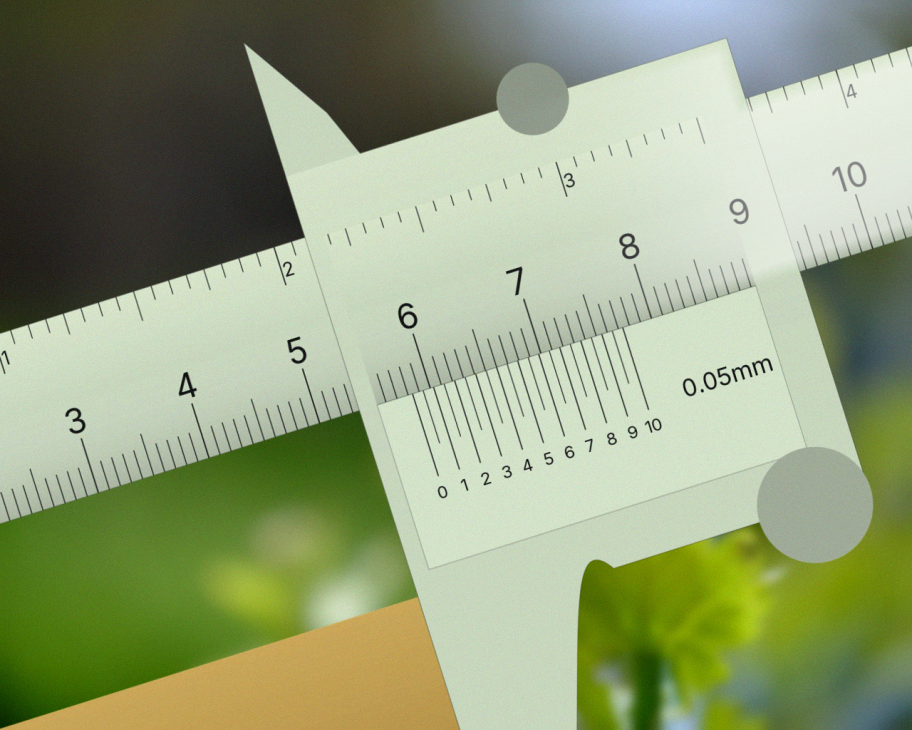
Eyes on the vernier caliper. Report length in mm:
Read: 58.4 mm
